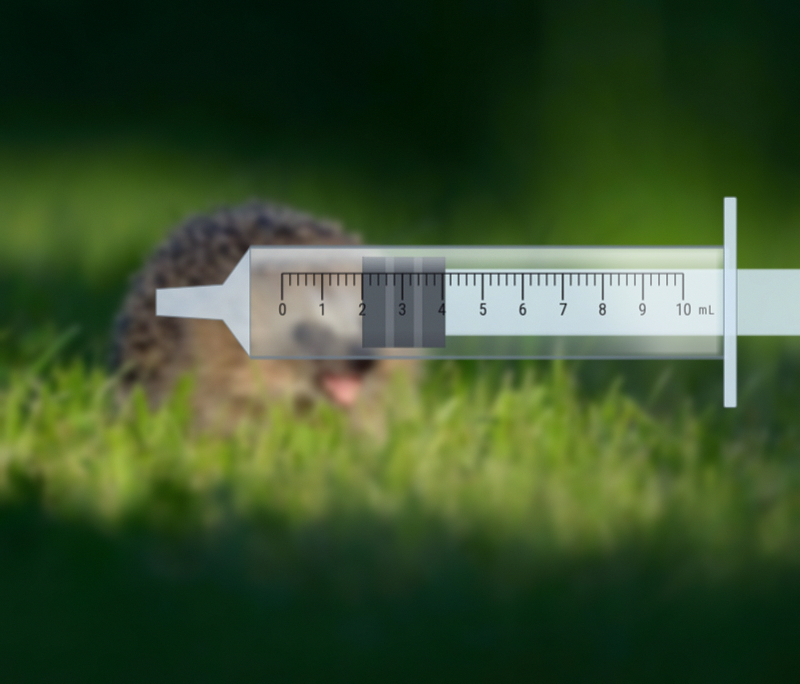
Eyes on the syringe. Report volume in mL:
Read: 2 mL
